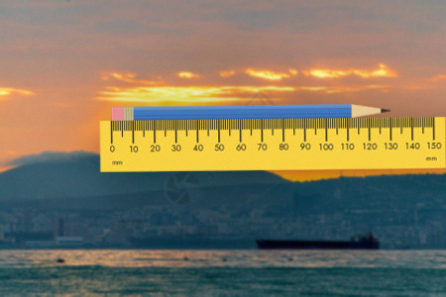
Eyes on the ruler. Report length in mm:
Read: 130 mm
